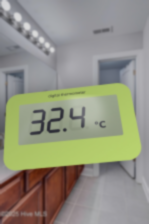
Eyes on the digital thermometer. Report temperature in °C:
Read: 32.4 °C
